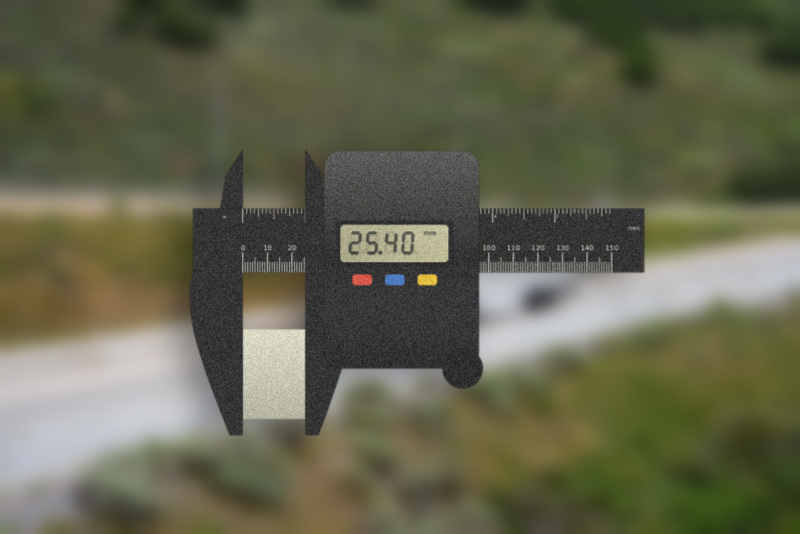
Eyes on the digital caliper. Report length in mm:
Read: 25.40 mm
